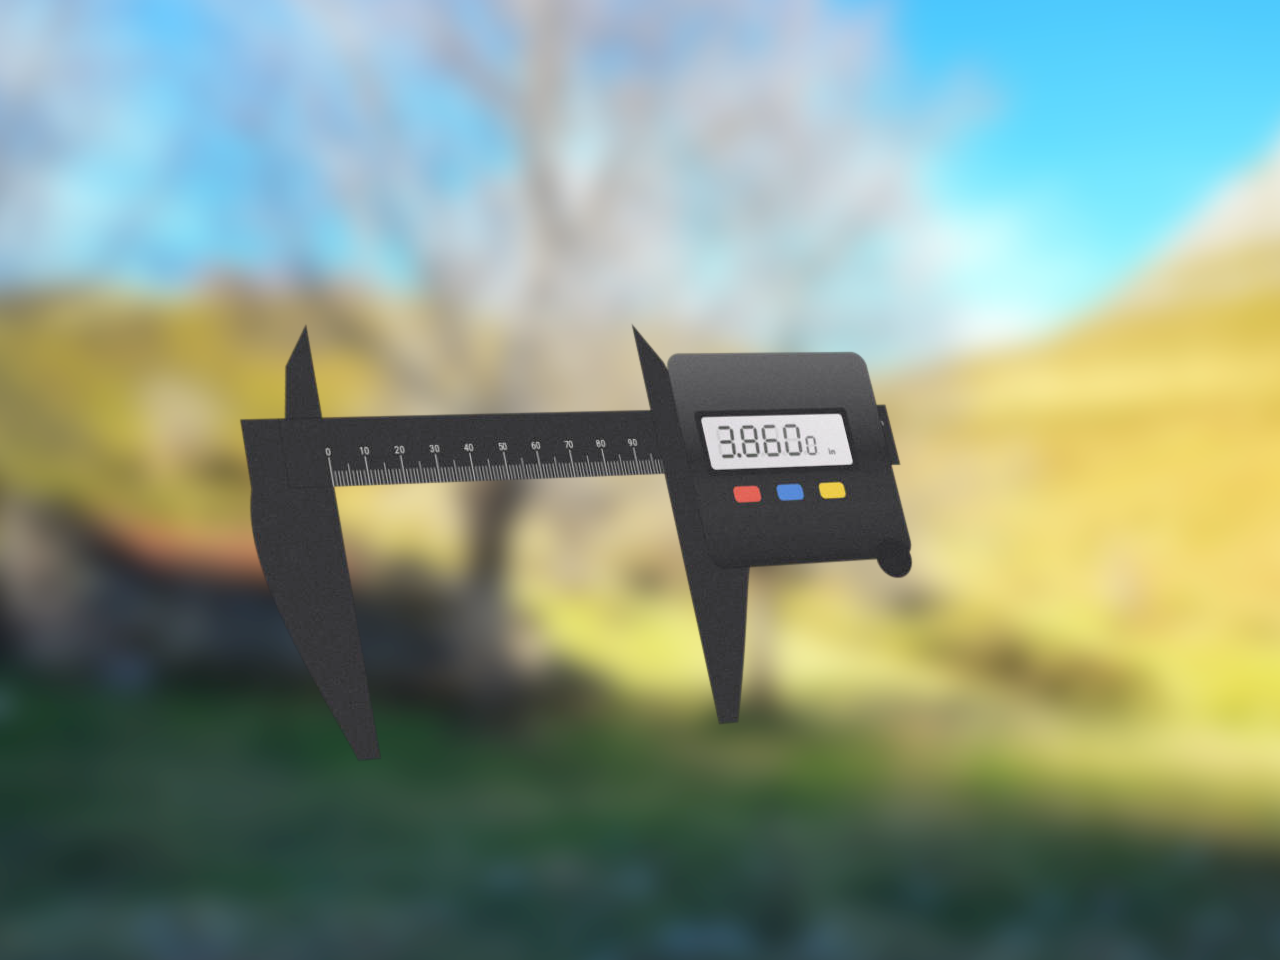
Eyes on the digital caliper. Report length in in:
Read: 3.8600 in
